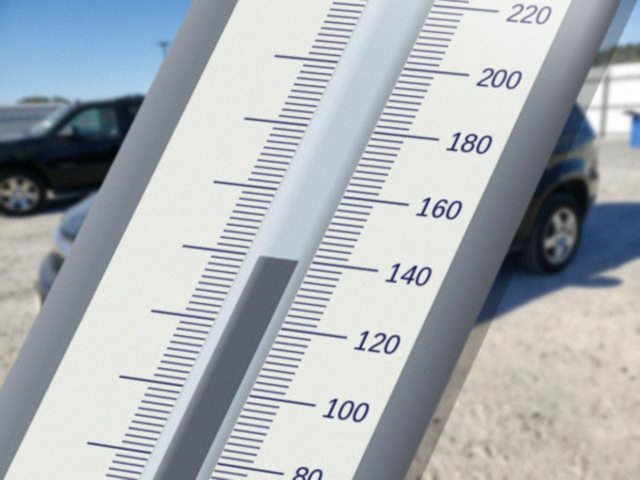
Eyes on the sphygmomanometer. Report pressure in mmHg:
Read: 140 mmHg
